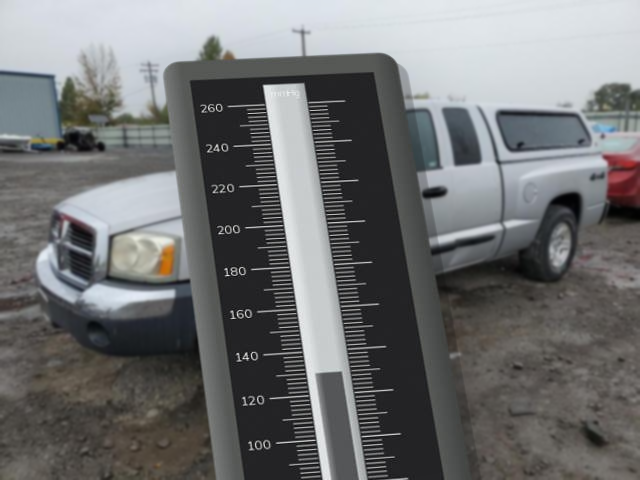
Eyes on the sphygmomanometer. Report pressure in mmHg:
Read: 130 mmHg
